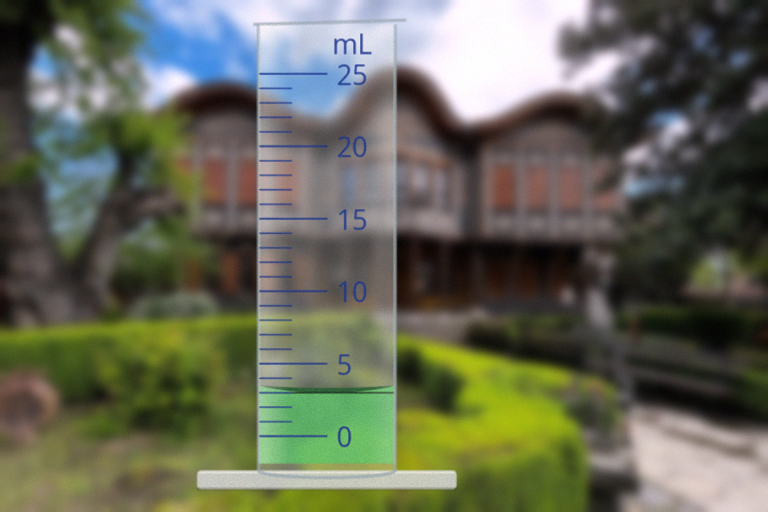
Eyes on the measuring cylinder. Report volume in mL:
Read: 3 mL
